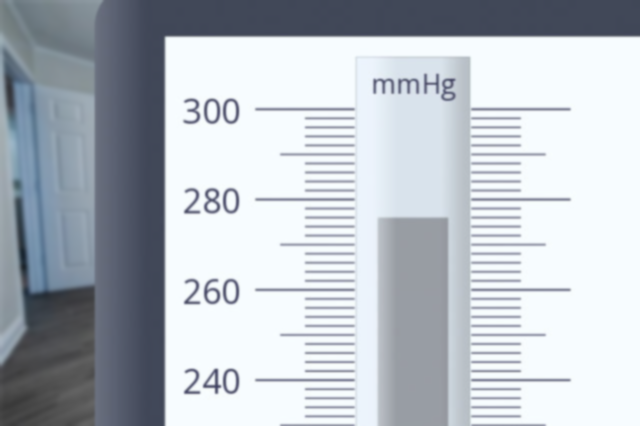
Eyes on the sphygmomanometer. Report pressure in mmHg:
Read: 276 mmHg
